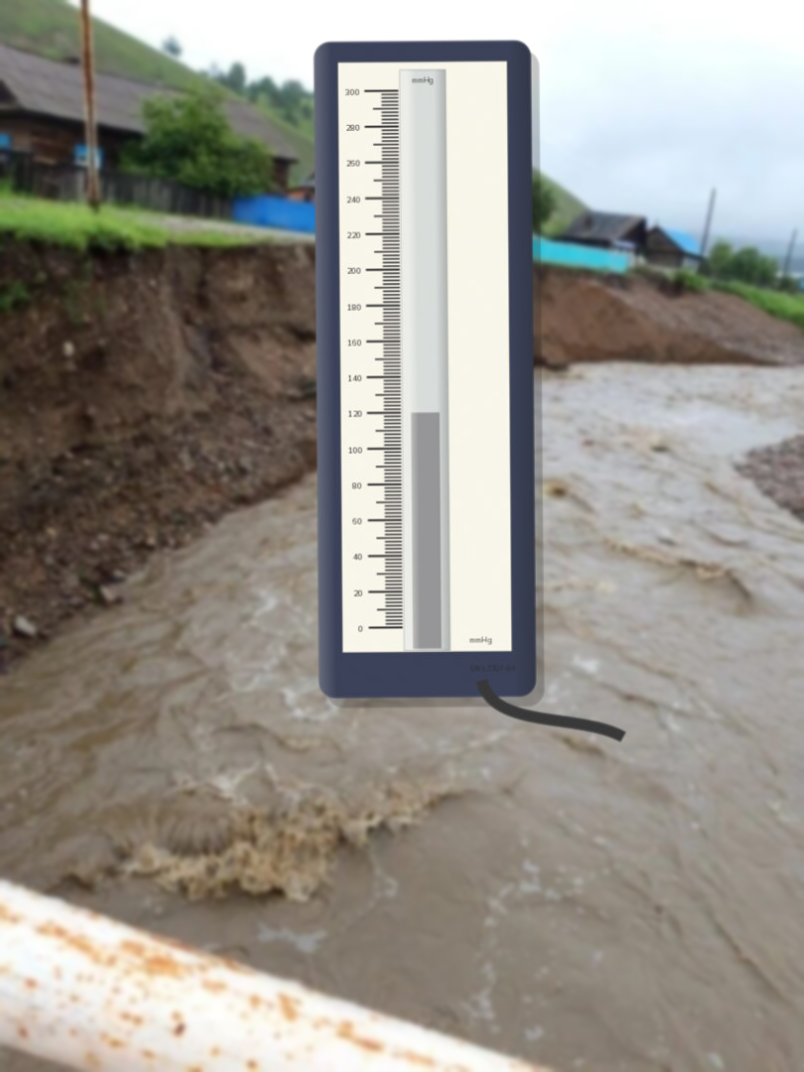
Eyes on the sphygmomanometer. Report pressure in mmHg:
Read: 120 mmHg
